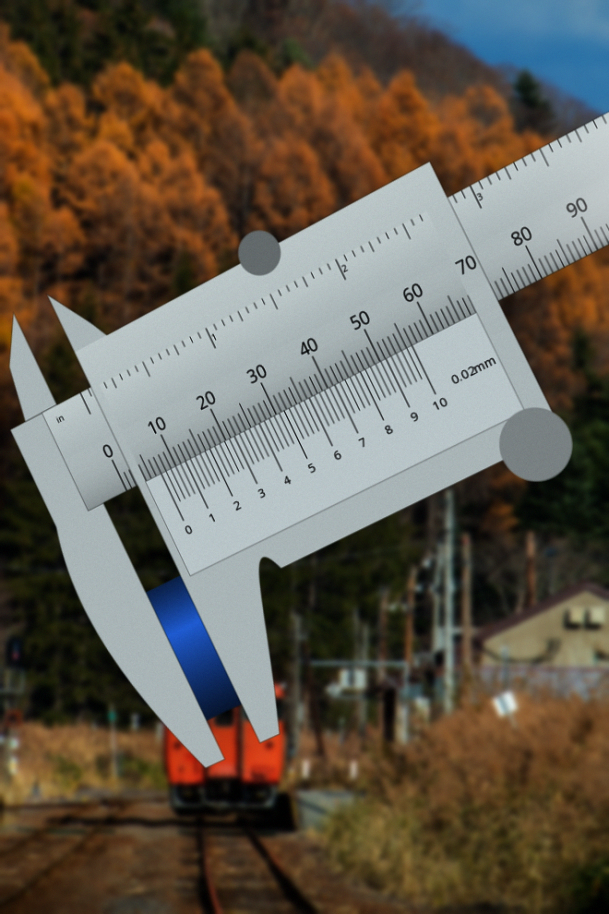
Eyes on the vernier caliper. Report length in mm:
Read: 7.0 mm
